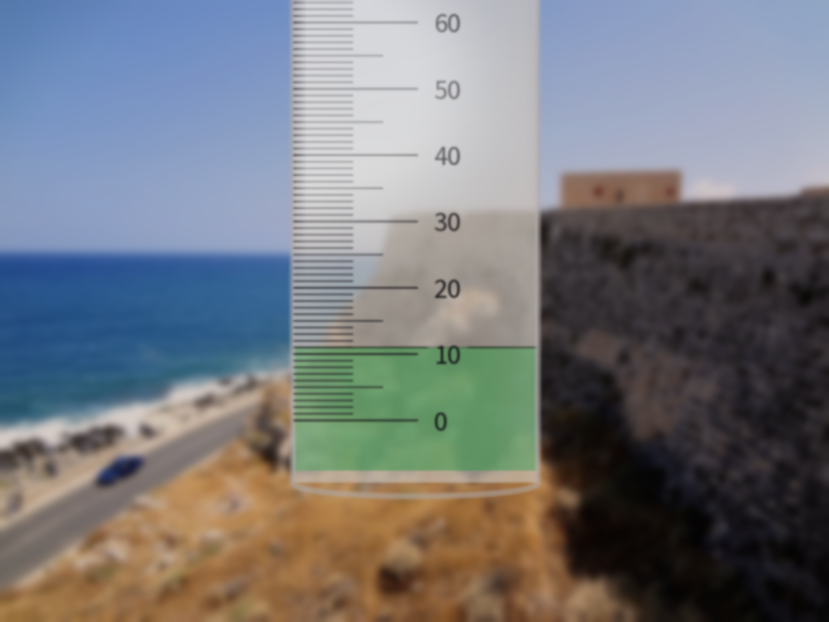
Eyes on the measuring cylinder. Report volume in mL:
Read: 11 mL
